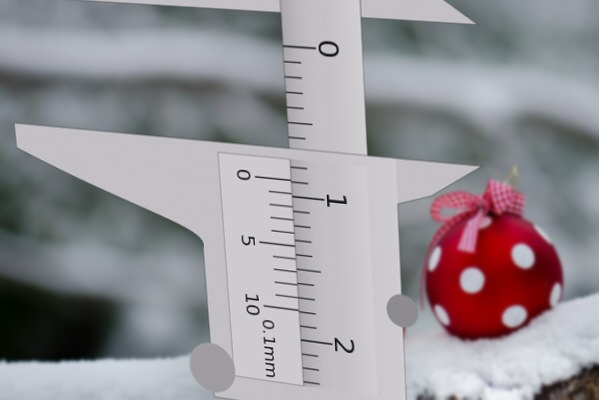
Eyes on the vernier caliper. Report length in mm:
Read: 8.9 mm
